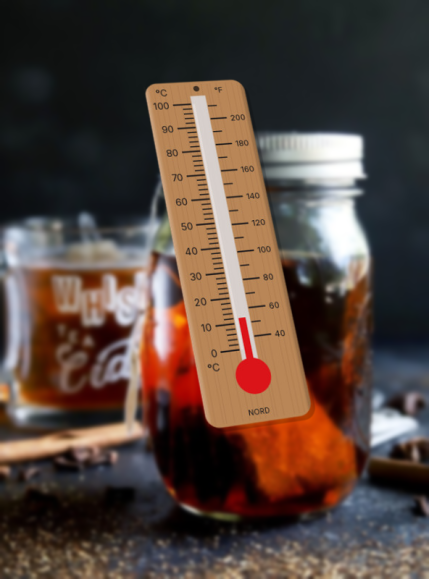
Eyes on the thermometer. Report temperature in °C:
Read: 12 °C
